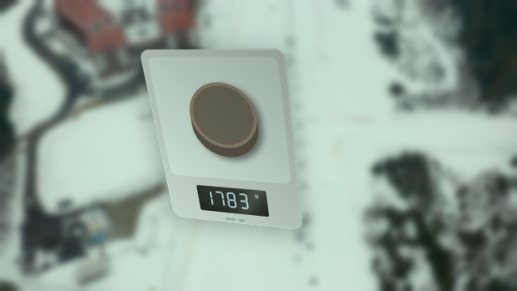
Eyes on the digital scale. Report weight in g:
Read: 1783 g
